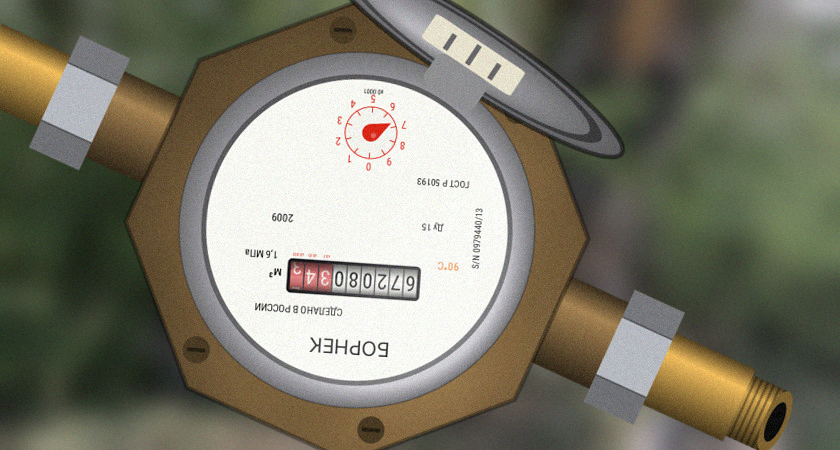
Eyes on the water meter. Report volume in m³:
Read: 672080.3426 m³
